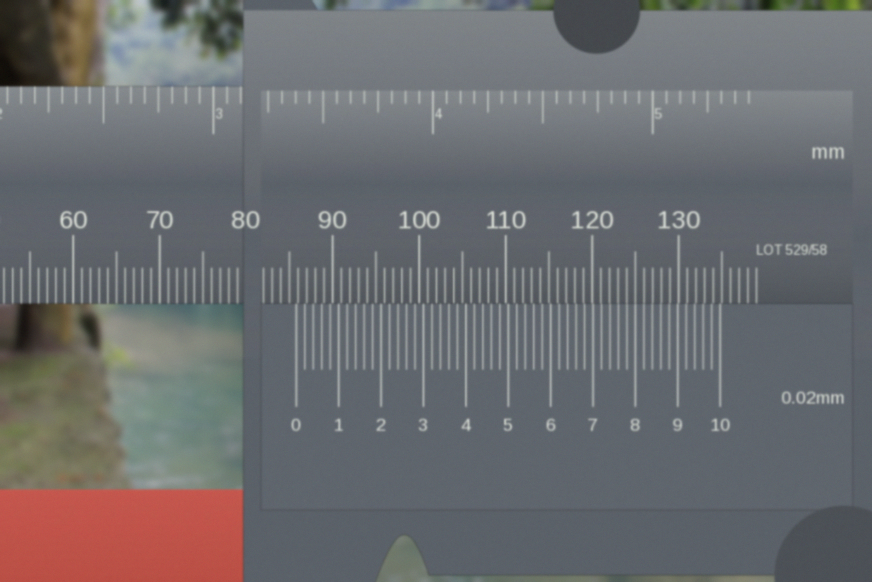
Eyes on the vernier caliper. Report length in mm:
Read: 85.8 mm
